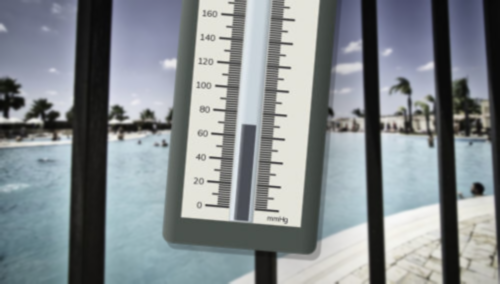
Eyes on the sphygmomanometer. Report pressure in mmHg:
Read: 70 mmHg
